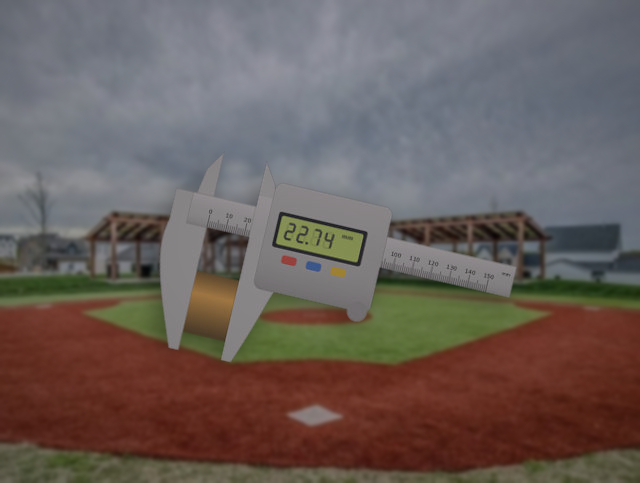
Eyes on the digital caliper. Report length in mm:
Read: 22.74 mm
